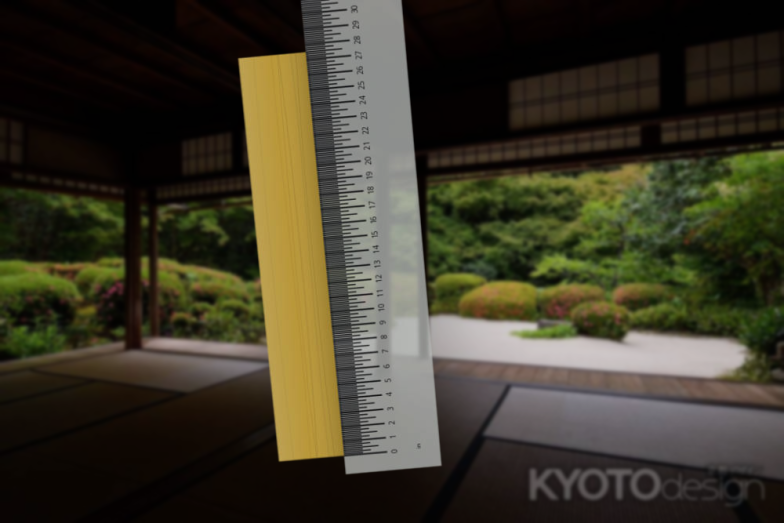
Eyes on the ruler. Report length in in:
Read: 27.5 in
